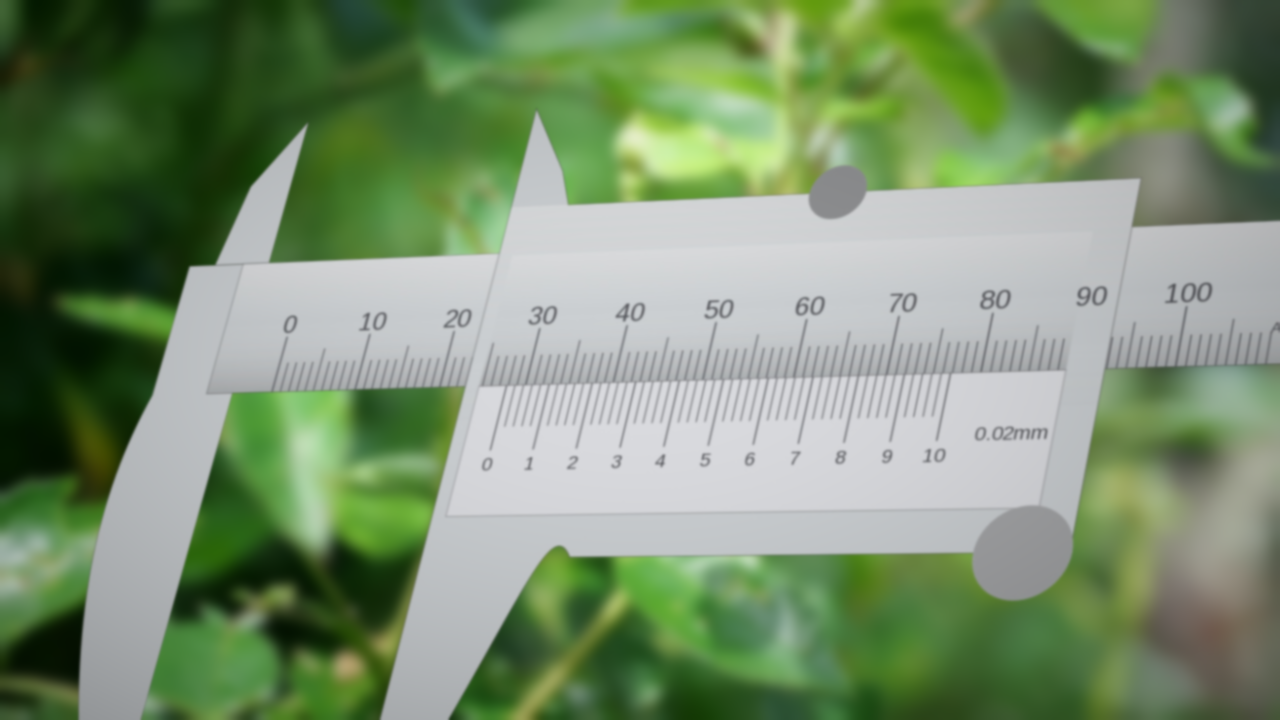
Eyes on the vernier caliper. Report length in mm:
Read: 27.8 mm
